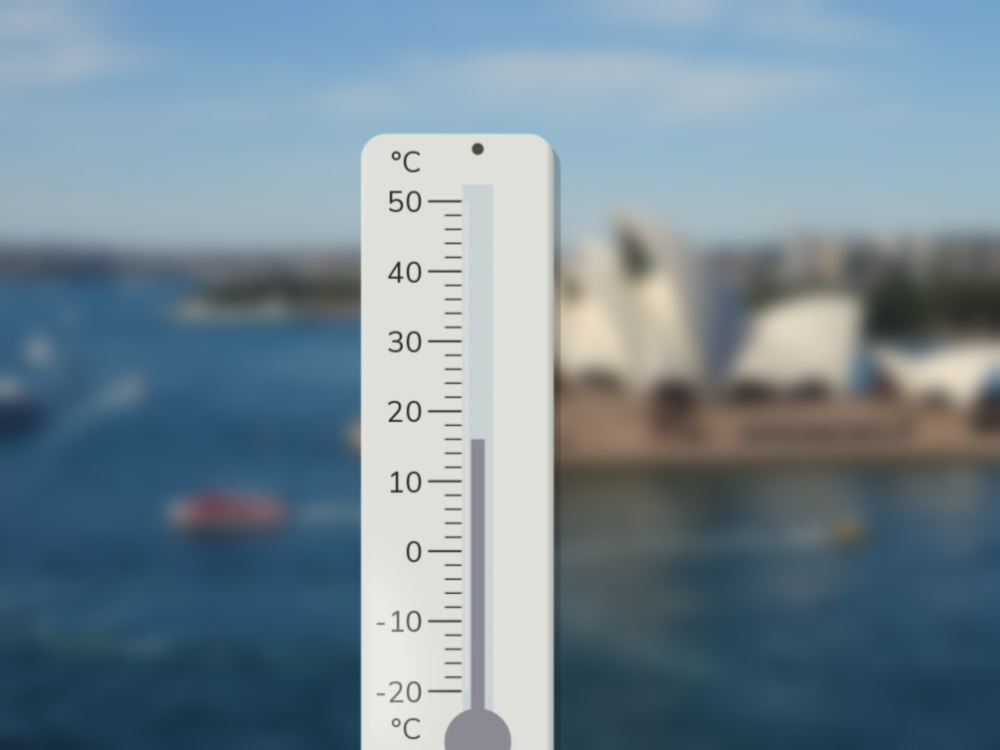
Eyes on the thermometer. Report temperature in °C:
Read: 16 °C
